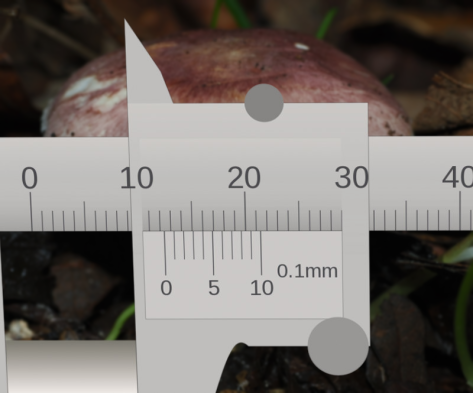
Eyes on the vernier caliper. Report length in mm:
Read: 12.4 mm
